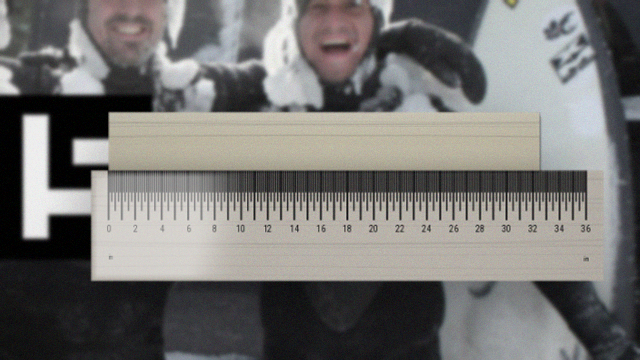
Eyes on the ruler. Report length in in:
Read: 32.5 in
